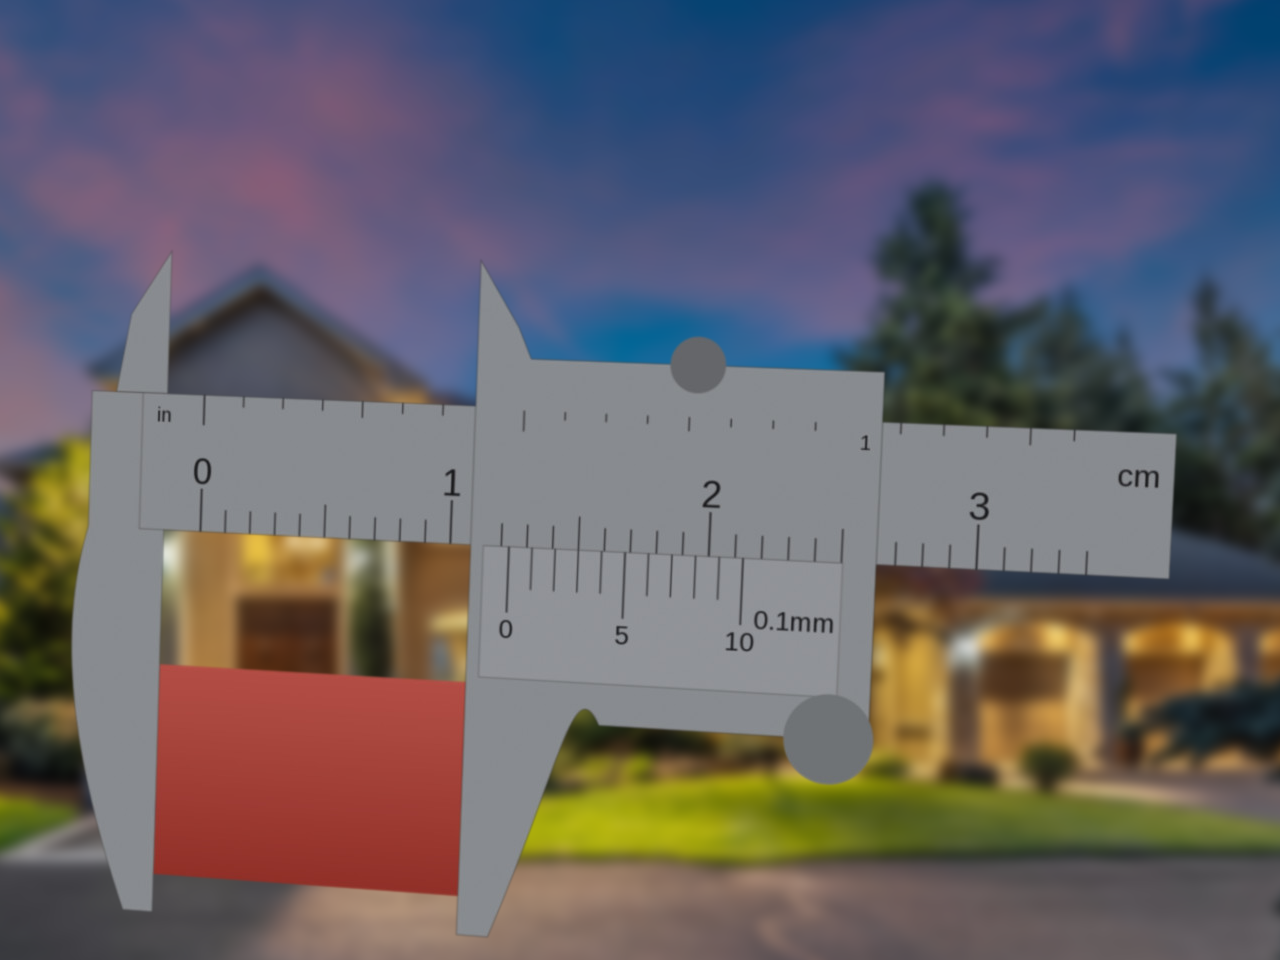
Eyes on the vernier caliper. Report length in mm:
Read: 12.3 mm
